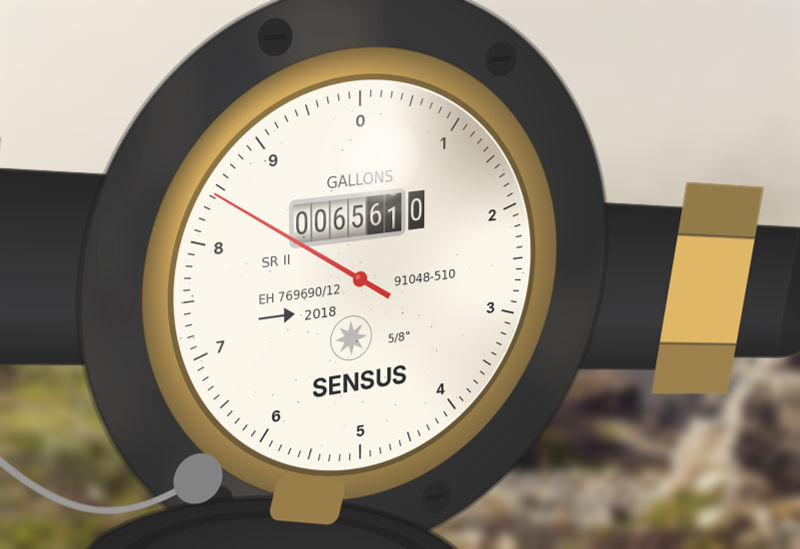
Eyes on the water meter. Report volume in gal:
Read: 65608.4 gal
